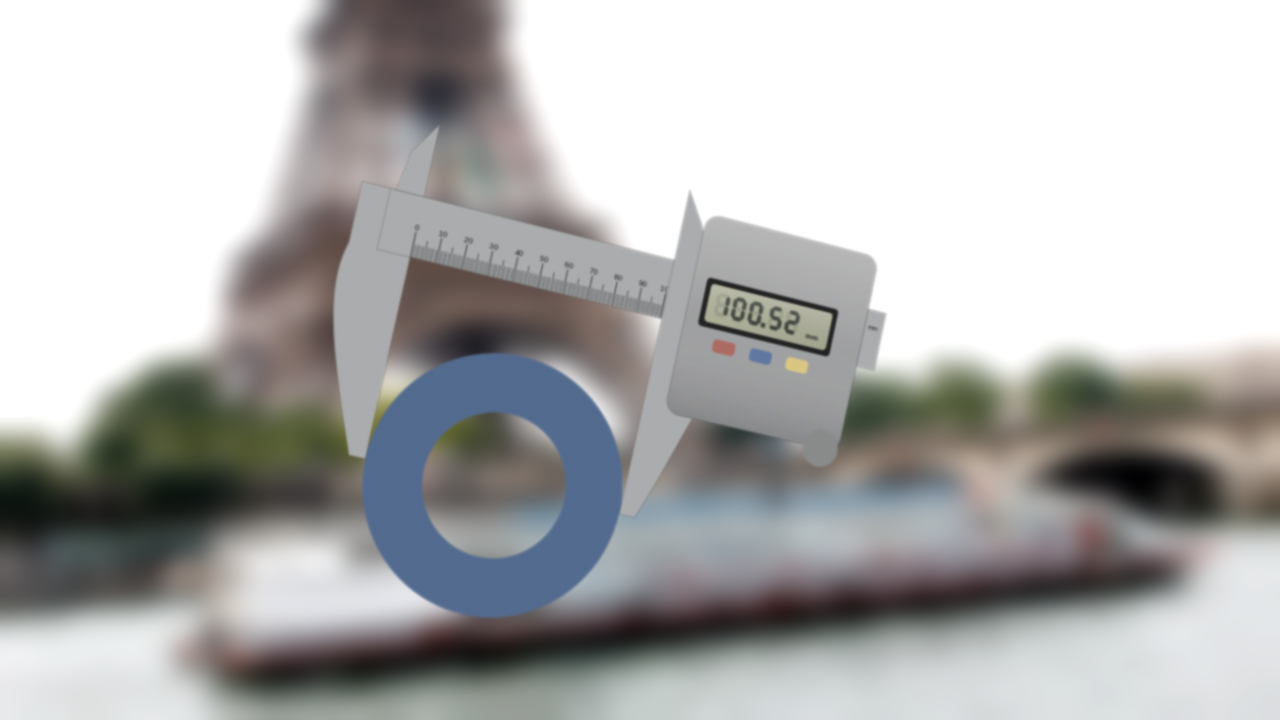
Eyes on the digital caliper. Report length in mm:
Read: 100.52 mm
